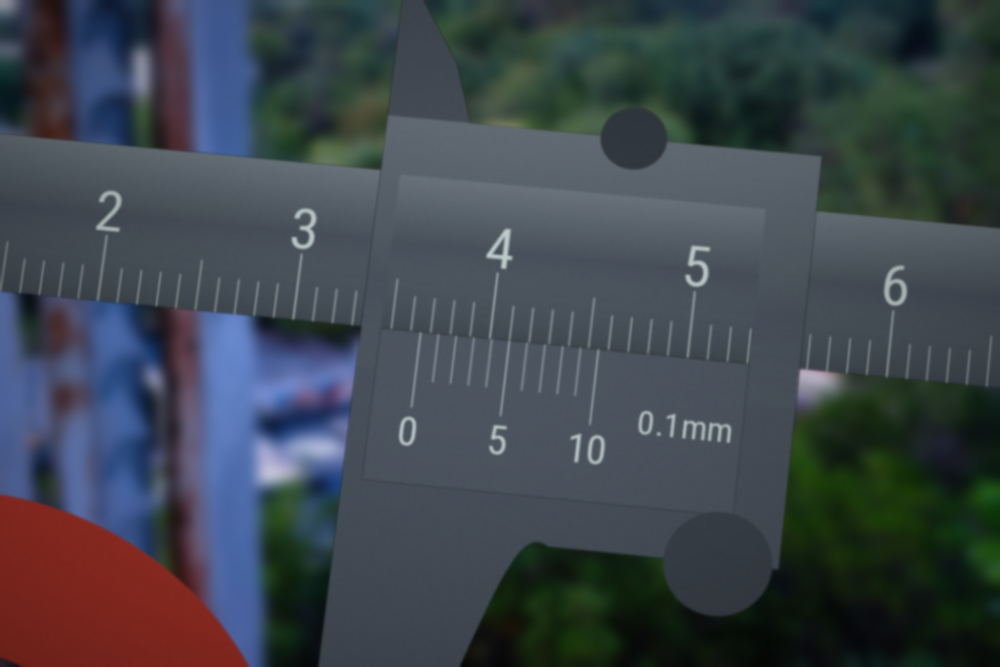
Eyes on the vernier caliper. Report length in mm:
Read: 36.5 mm
